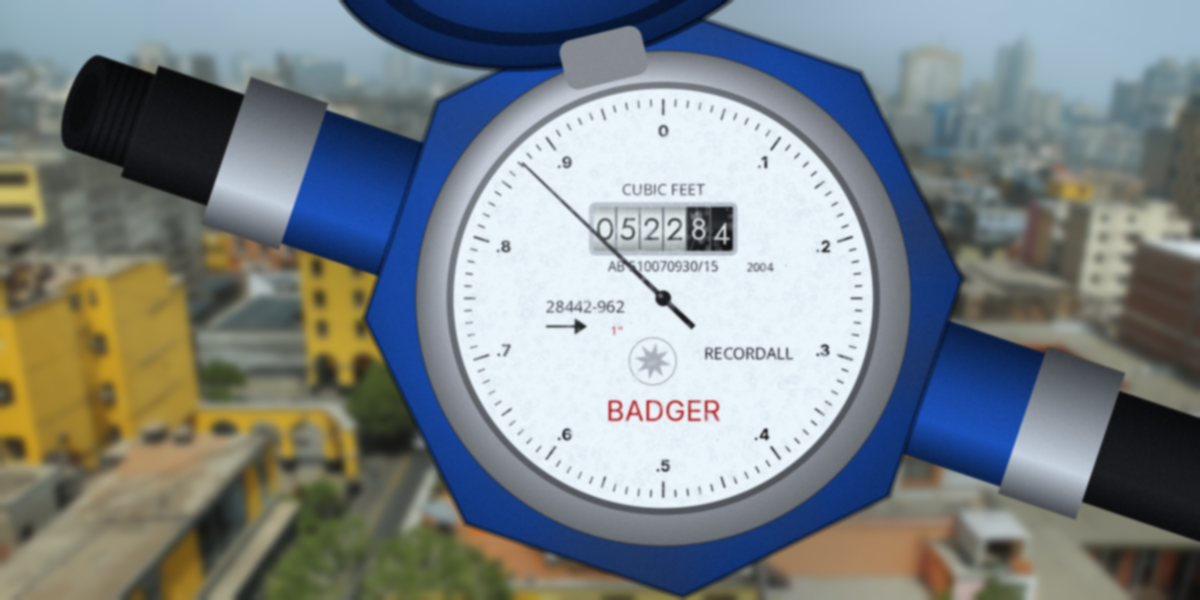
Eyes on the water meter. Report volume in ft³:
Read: 52283.87 ft³
